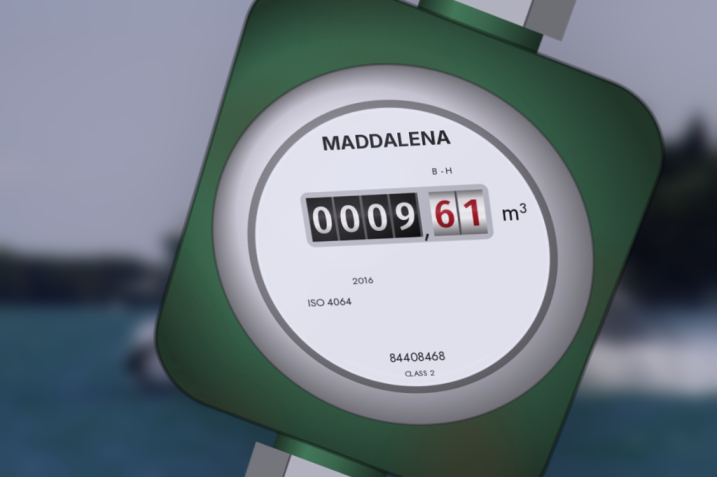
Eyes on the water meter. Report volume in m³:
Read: 9.61 m³
